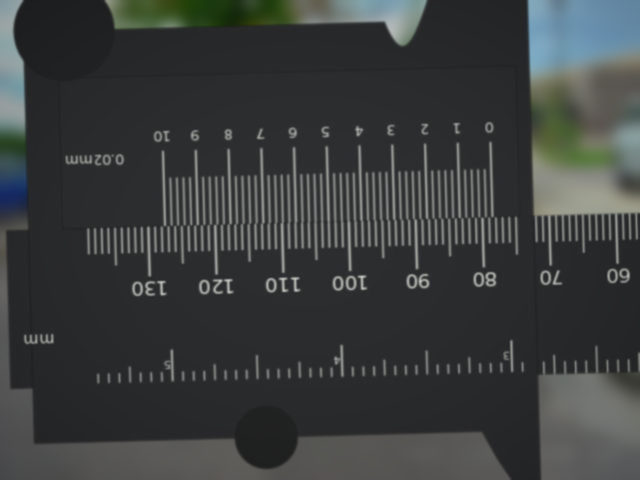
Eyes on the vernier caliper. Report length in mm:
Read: 78.5 mm
